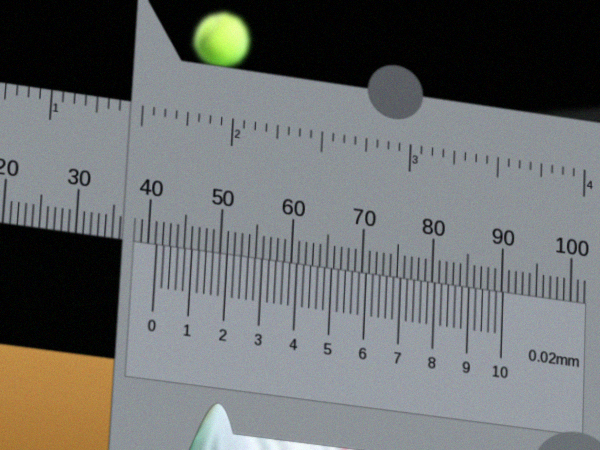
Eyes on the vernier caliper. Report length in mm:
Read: 41.2 mm
